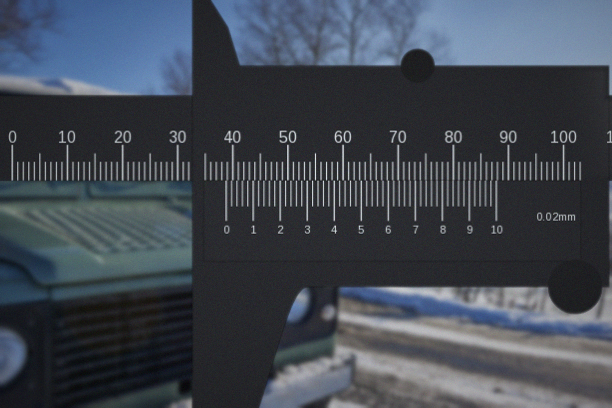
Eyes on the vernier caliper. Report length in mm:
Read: 38.8 mm
